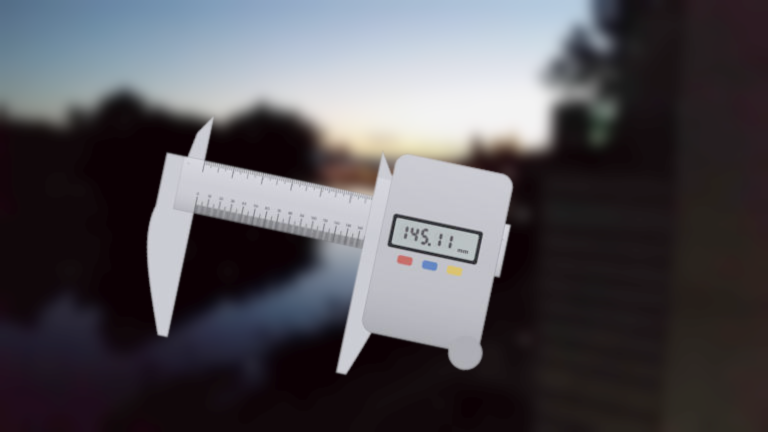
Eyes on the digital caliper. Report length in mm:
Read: 145.11 mm
